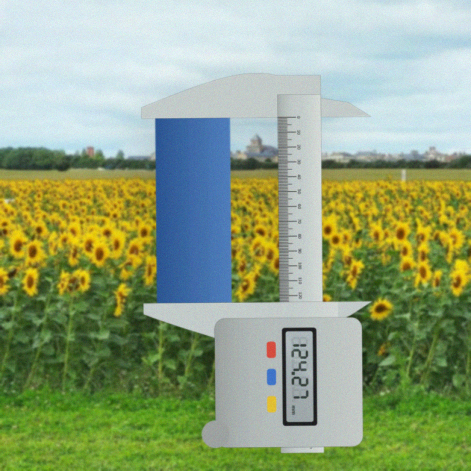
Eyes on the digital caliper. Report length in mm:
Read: 124.27 mm
